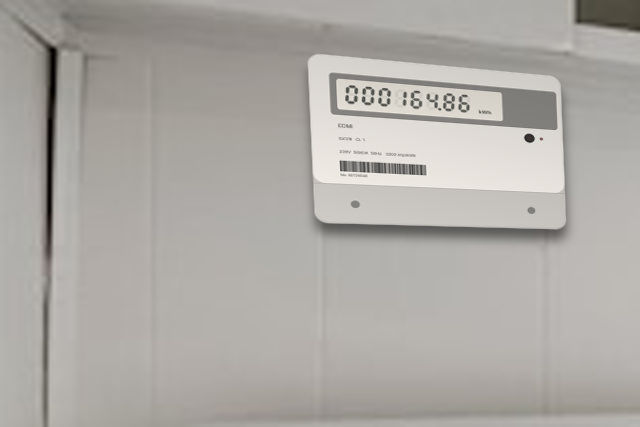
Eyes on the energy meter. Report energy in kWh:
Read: 164.86 kWh
